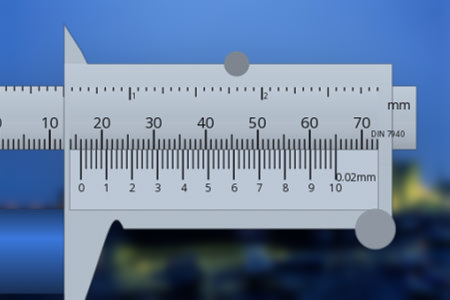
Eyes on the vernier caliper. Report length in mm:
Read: 16.0 mm
